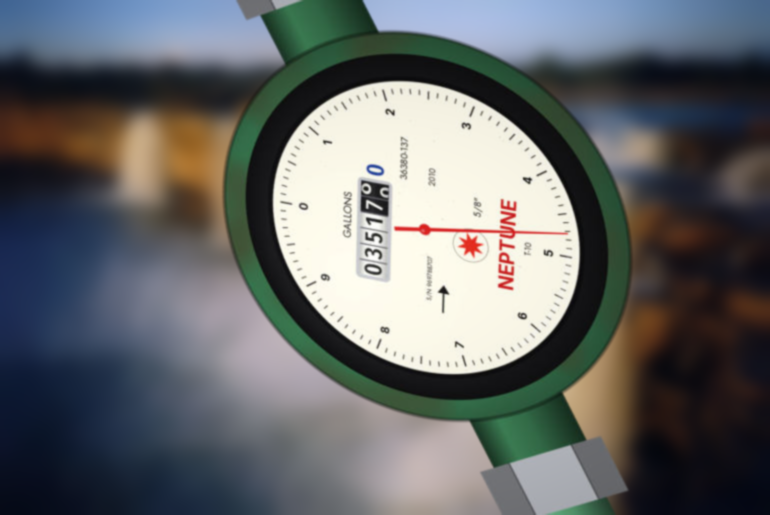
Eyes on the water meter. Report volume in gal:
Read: 351784.7 gal
